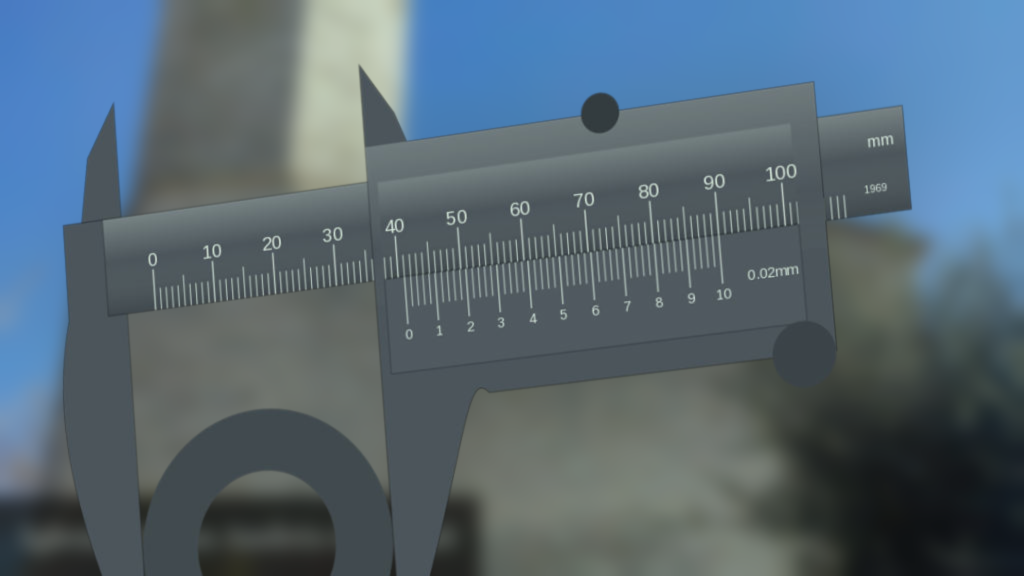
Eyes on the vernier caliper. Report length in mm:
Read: 41.0 mm
